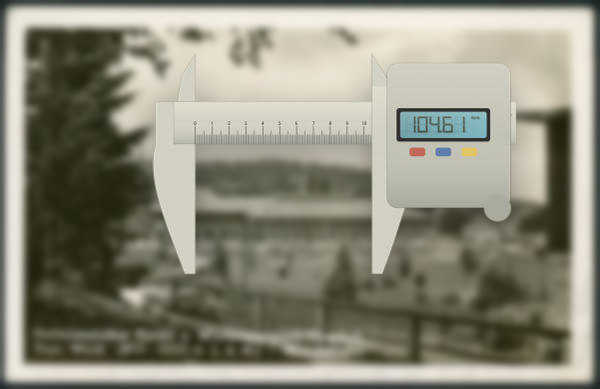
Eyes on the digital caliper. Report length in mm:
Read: 104.61 mm
